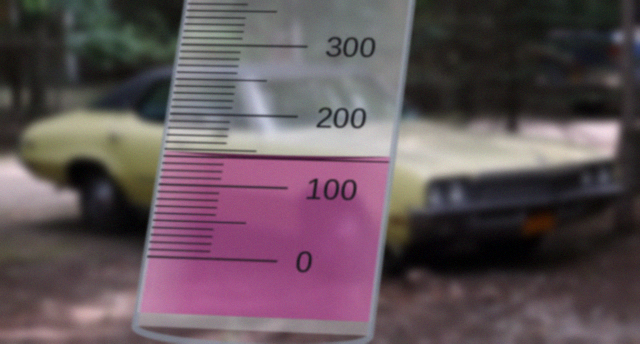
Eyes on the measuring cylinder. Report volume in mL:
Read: 140 mL
